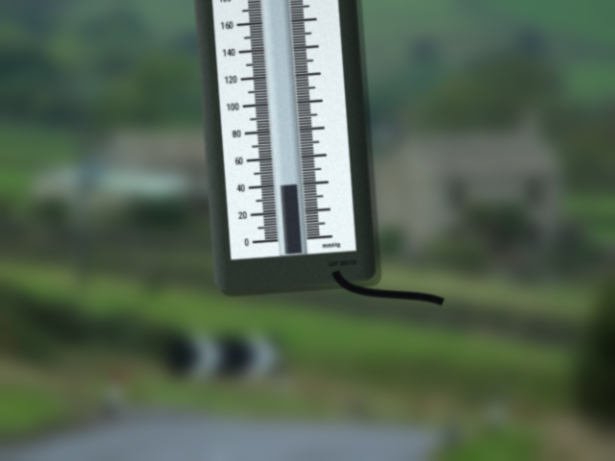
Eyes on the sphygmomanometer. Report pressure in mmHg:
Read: 40 mmHg
